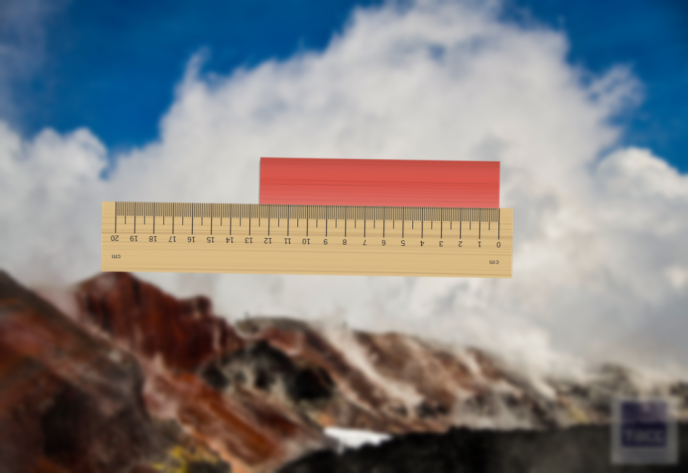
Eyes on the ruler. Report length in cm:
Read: 12.5 cm
